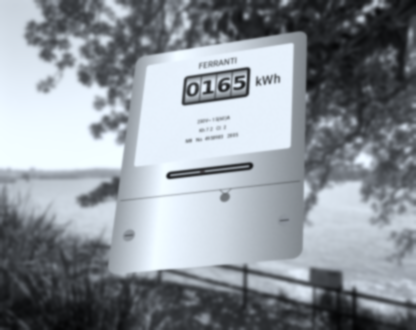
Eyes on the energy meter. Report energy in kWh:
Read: 165 kWh
